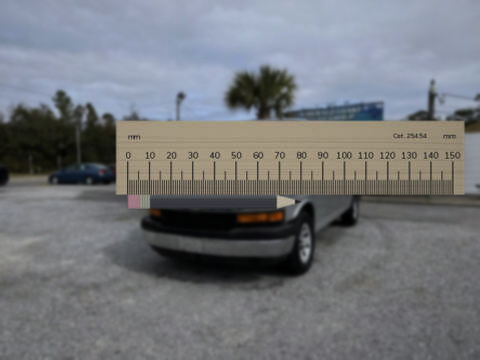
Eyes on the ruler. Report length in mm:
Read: 80 mm
